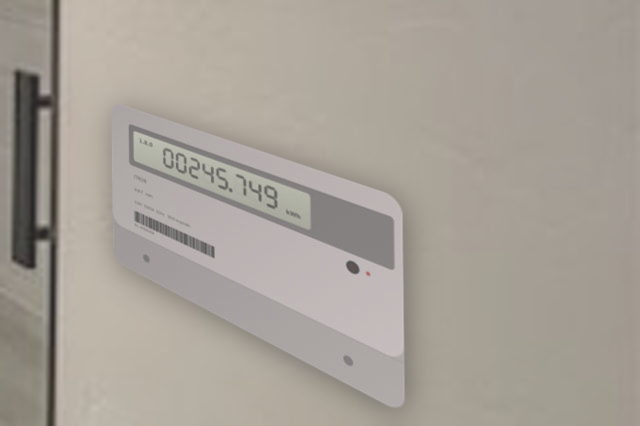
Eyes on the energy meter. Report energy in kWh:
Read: 245.749 kWh
